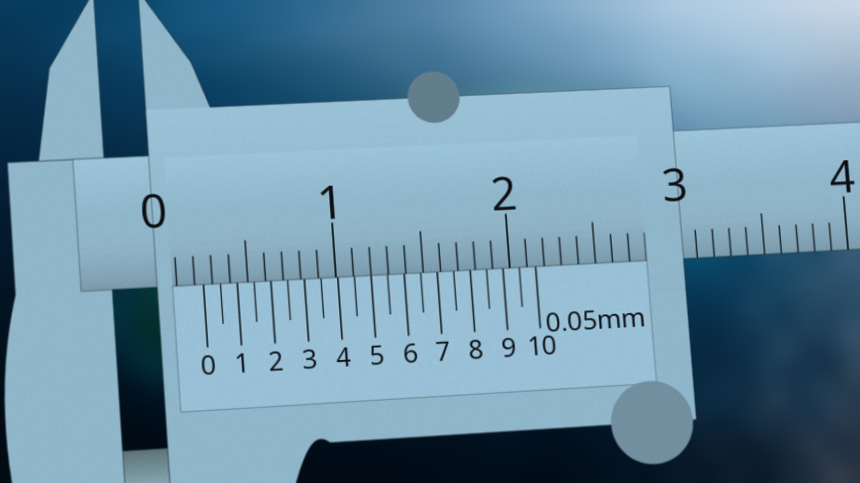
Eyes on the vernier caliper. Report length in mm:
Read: 2.5 mm
